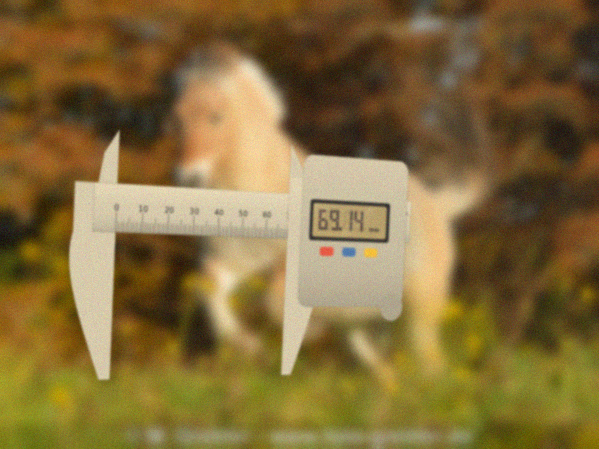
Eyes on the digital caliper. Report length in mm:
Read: 69.14 mm
